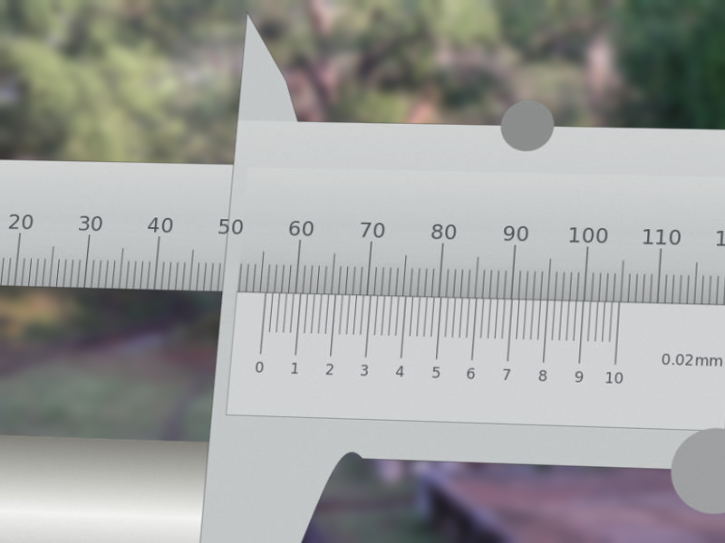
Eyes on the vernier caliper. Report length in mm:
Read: 55.8 mm
